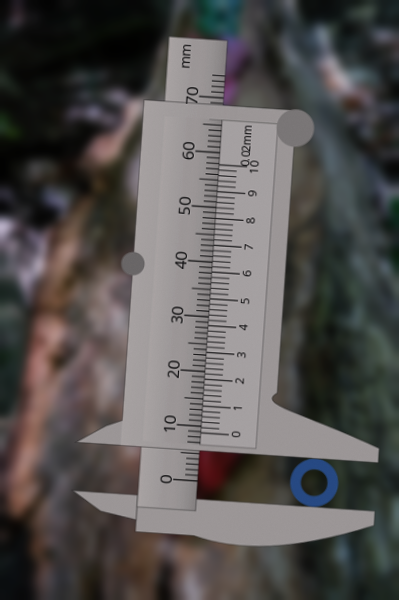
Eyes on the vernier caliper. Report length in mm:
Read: 8.8 mm
